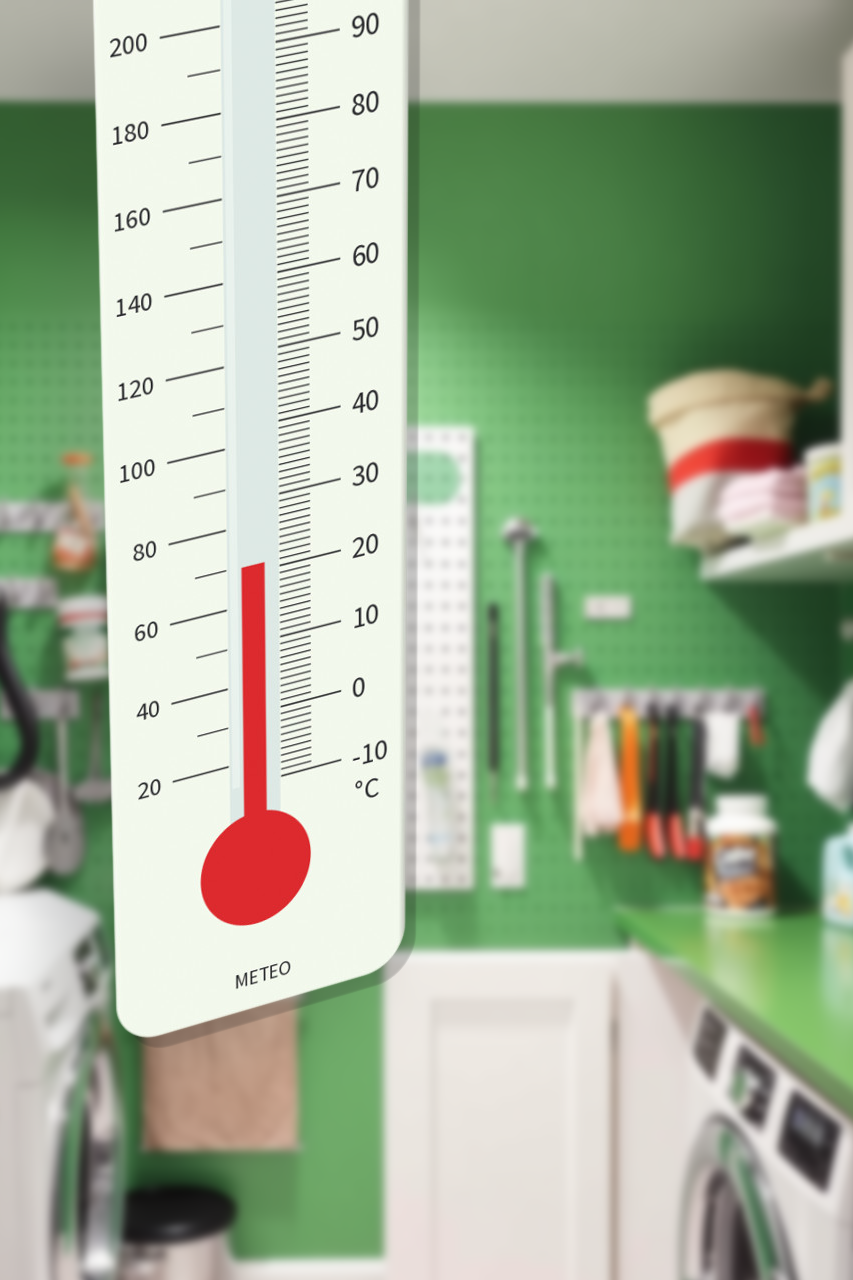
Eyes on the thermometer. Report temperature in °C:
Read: 21 °C
